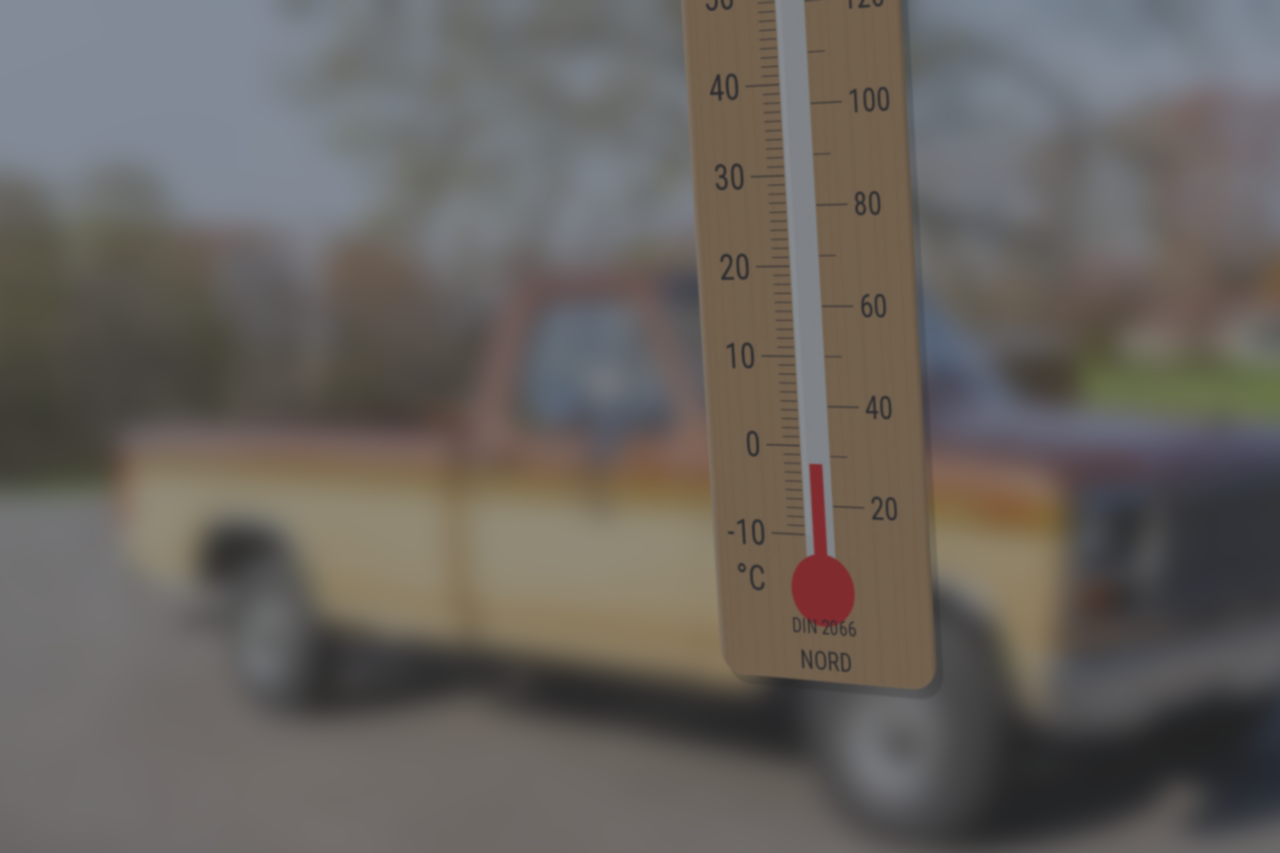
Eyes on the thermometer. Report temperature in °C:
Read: -2 °C
